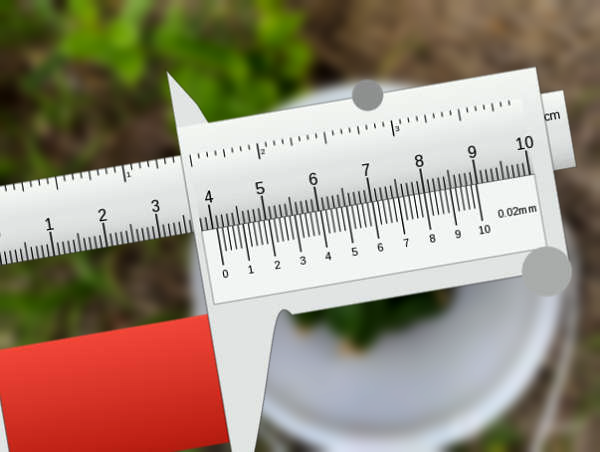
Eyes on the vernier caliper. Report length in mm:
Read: 40.8 mm
